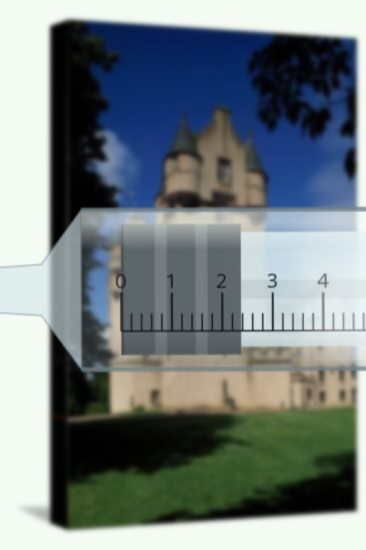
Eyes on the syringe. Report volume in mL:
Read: 0 mL
